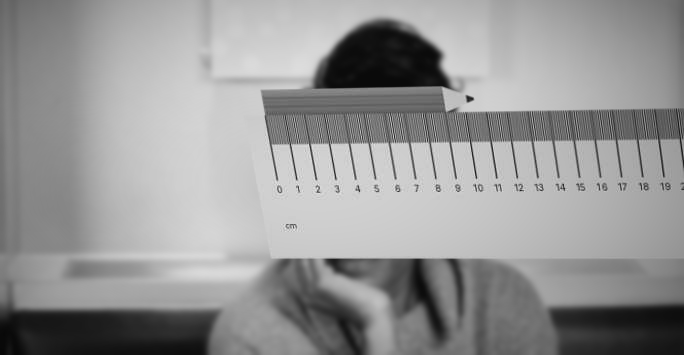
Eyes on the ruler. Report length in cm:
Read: 10.5 cm
